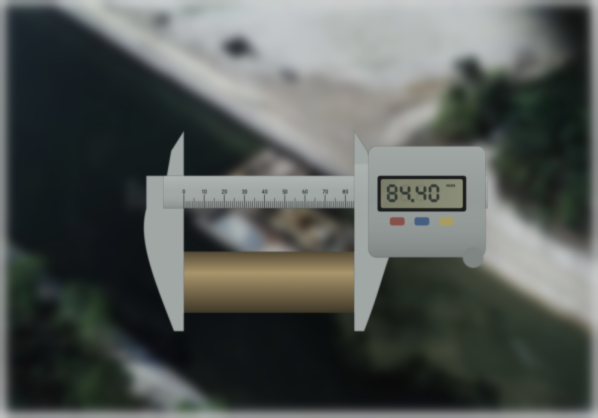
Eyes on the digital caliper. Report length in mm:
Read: 84.40 mm
